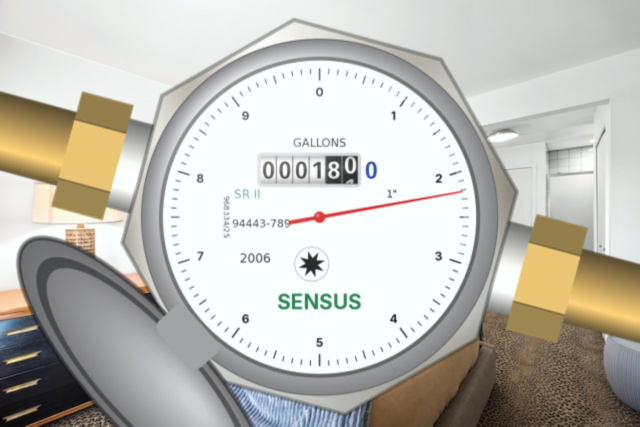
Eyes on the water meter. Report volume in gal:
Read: 1802.2 gal
